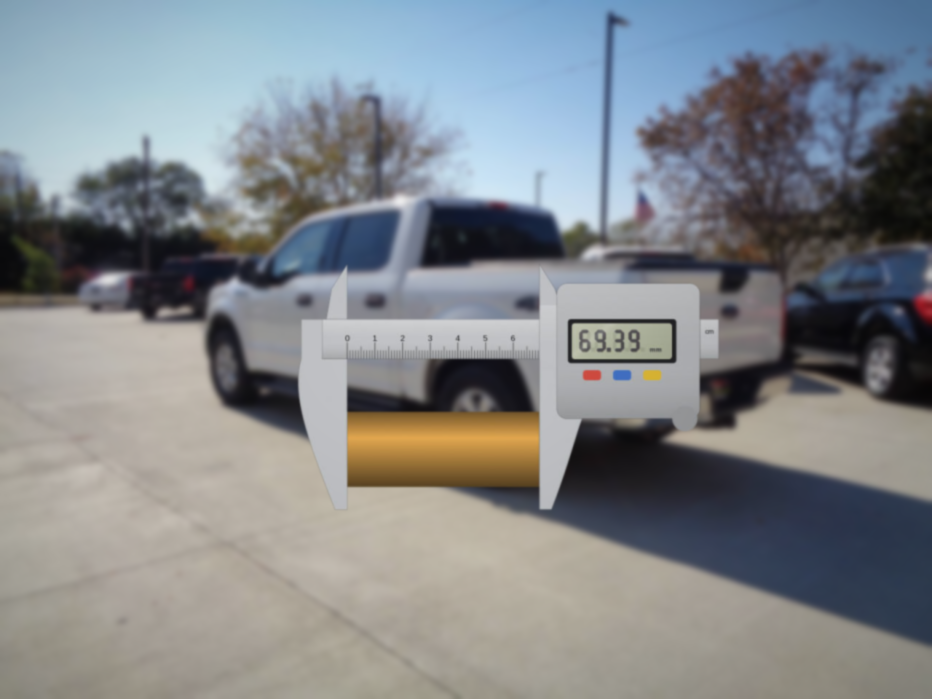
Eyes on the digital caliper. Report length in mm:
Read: 69.39 mm
